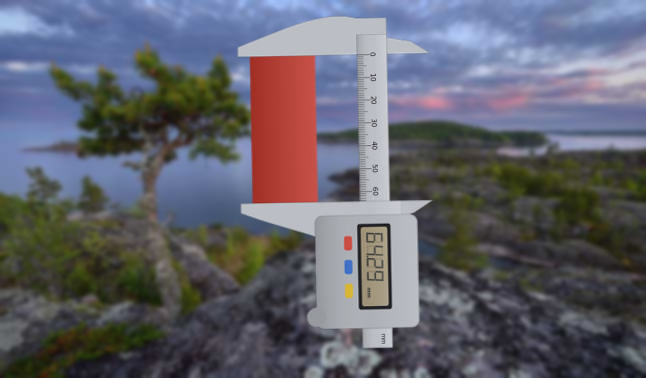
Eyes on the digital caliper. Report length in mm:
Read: 64.29 mm
